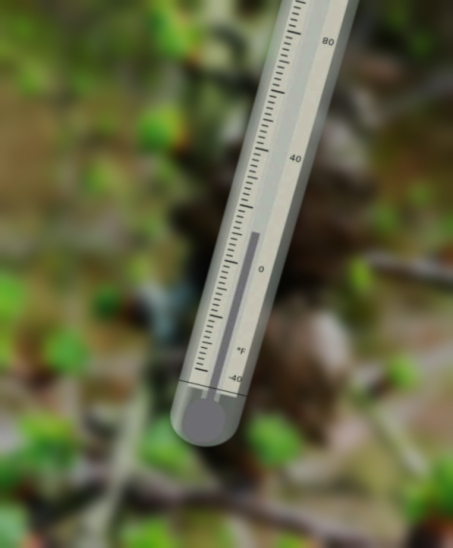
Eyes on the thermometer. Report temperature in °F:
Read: 12 °F
